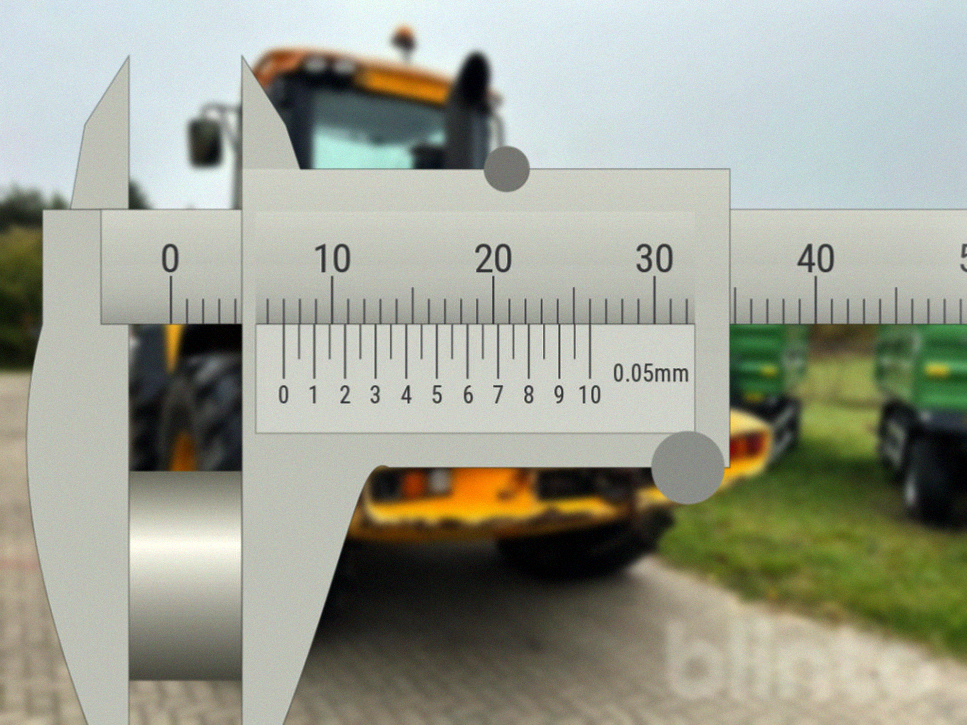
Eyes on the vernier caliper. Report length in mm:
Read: 7.0 mm
